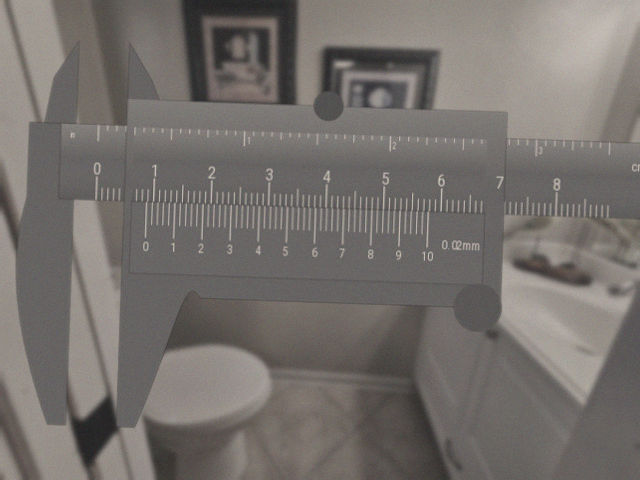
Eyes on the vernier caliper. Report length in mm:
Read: 8.8 mm
